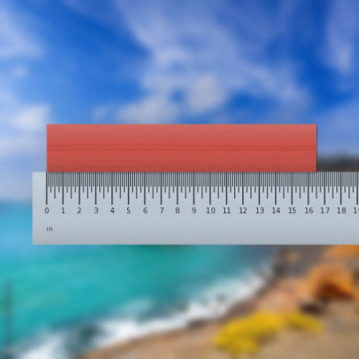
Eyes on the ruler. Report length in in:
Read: 16.5 in
